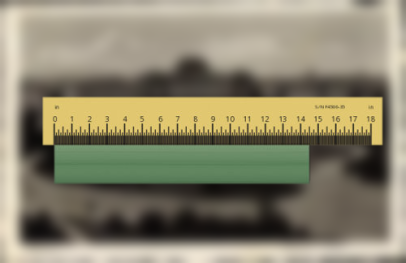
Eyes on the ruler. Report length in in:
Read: 14.5 in
